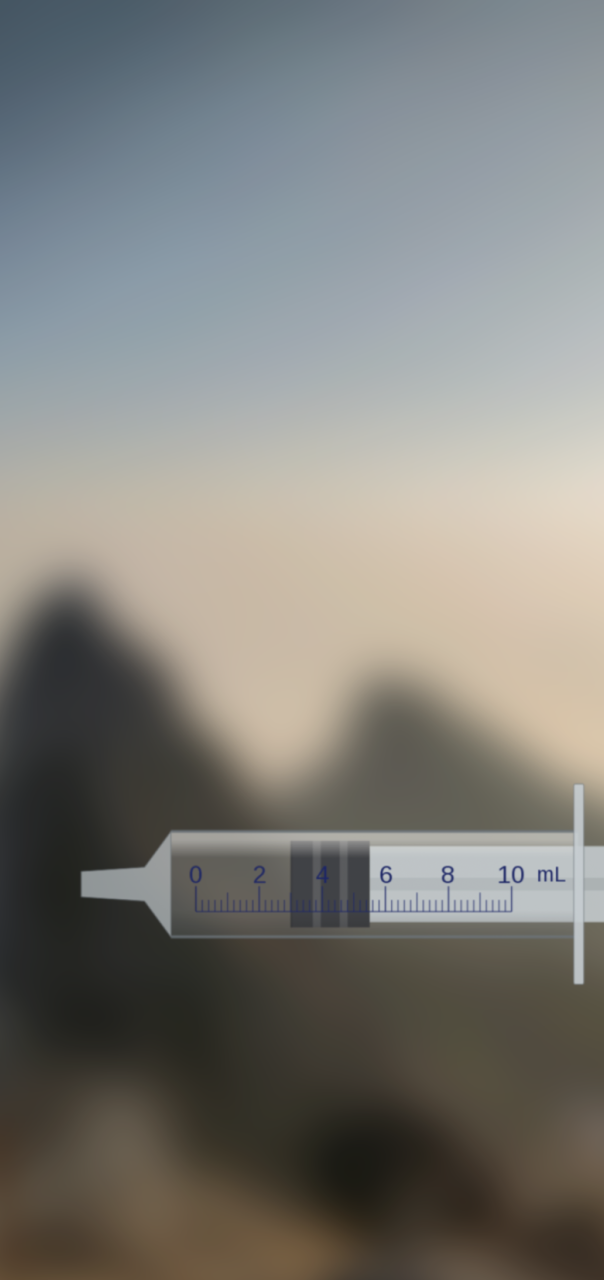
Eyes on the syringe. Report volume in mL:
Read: 3 mL
